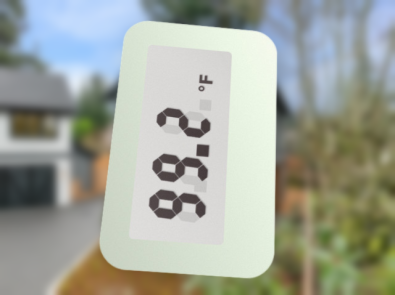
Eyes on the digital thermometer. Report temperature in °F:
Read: 99.2 °F
